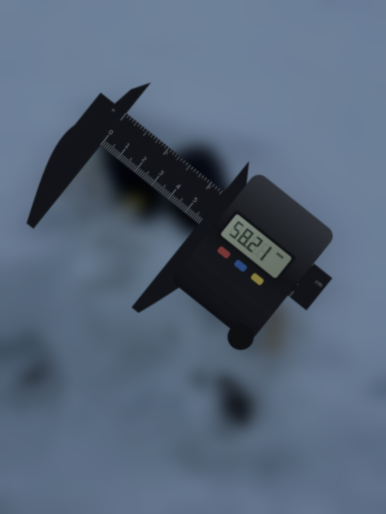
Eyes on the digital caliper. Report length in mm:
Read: 58.21 mm
